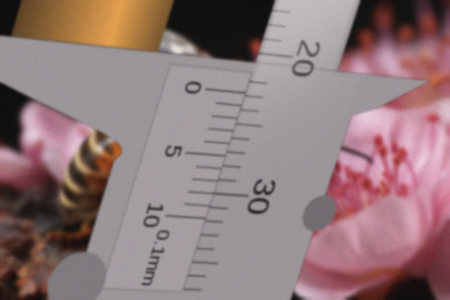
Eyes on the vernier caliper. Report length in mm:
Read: 22.8 mm
